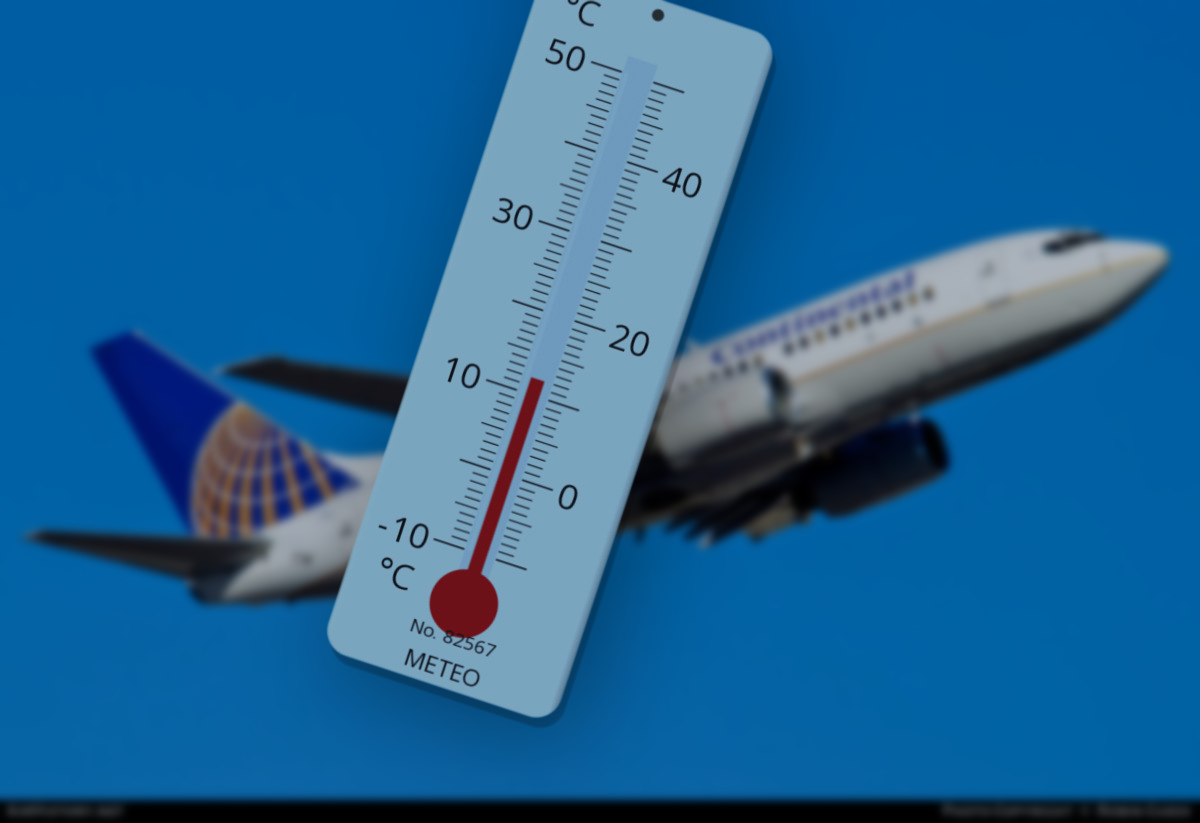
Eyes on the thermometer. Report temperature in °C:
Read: 12 °C
